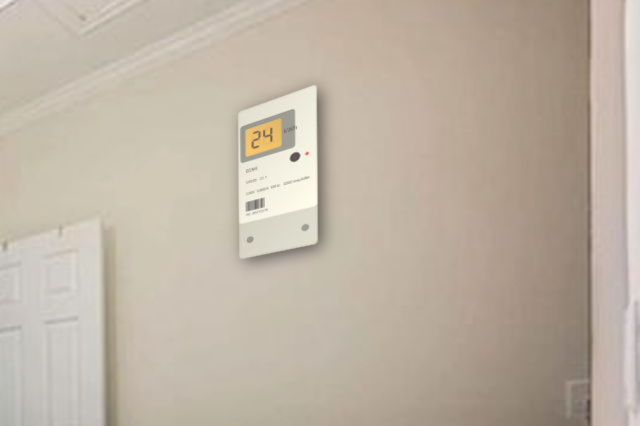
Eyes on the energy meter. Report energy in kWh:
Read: 24 kWh
